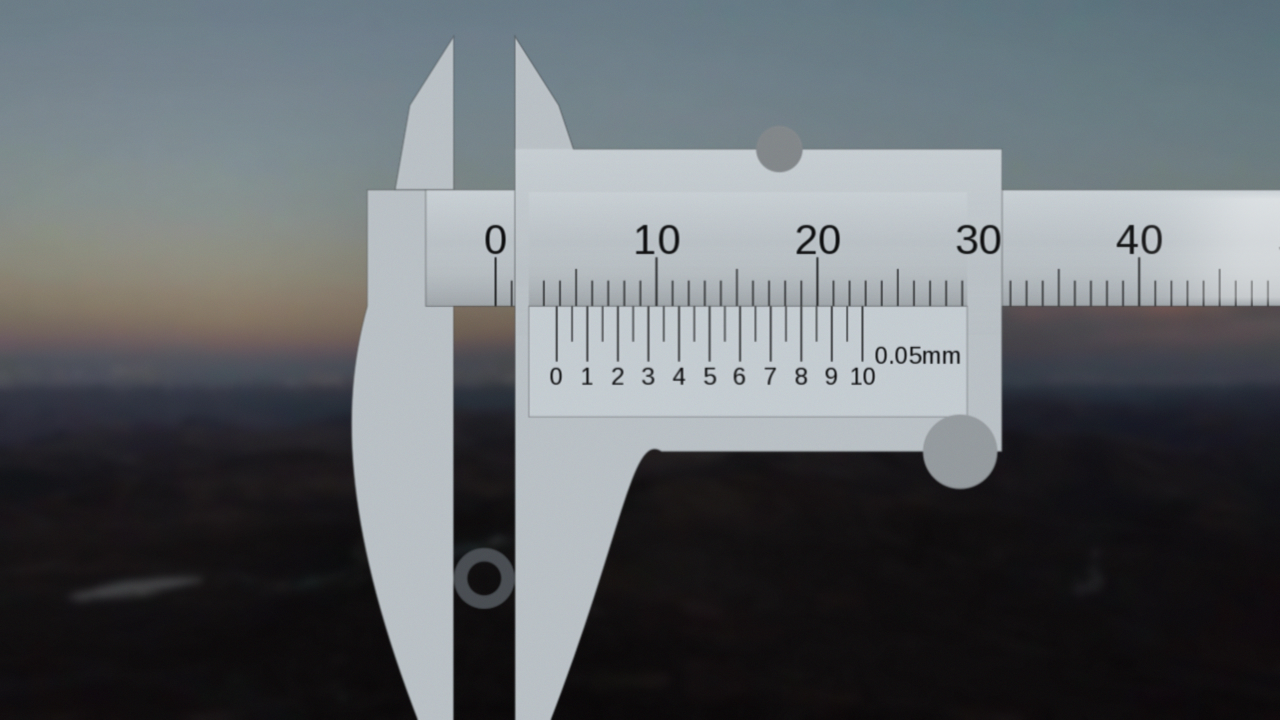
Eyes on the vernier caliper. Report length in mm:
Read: 3.8 mm
